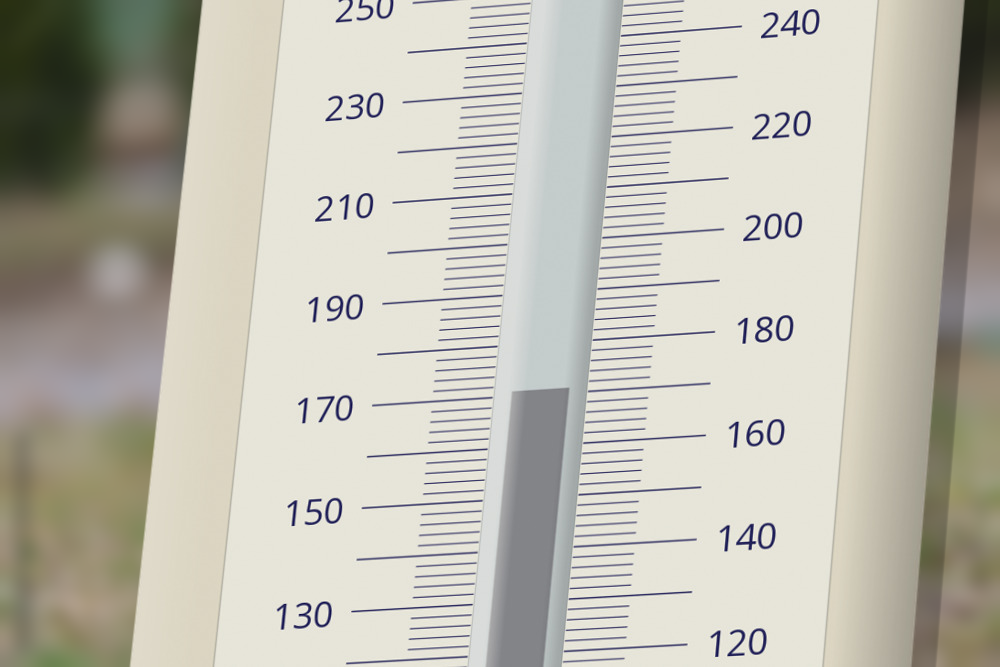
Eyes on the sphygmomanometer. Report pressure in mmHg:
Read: 171 mmHg
